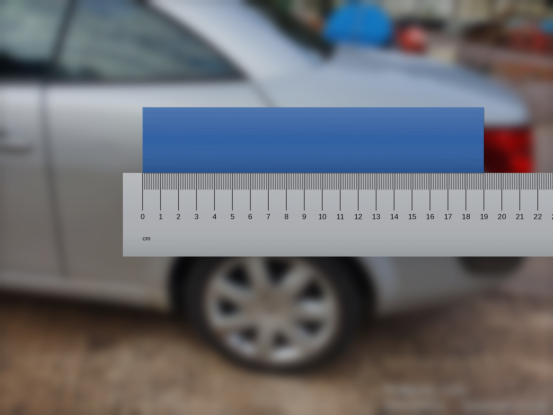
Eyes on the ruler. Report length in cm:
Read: 19 cm
